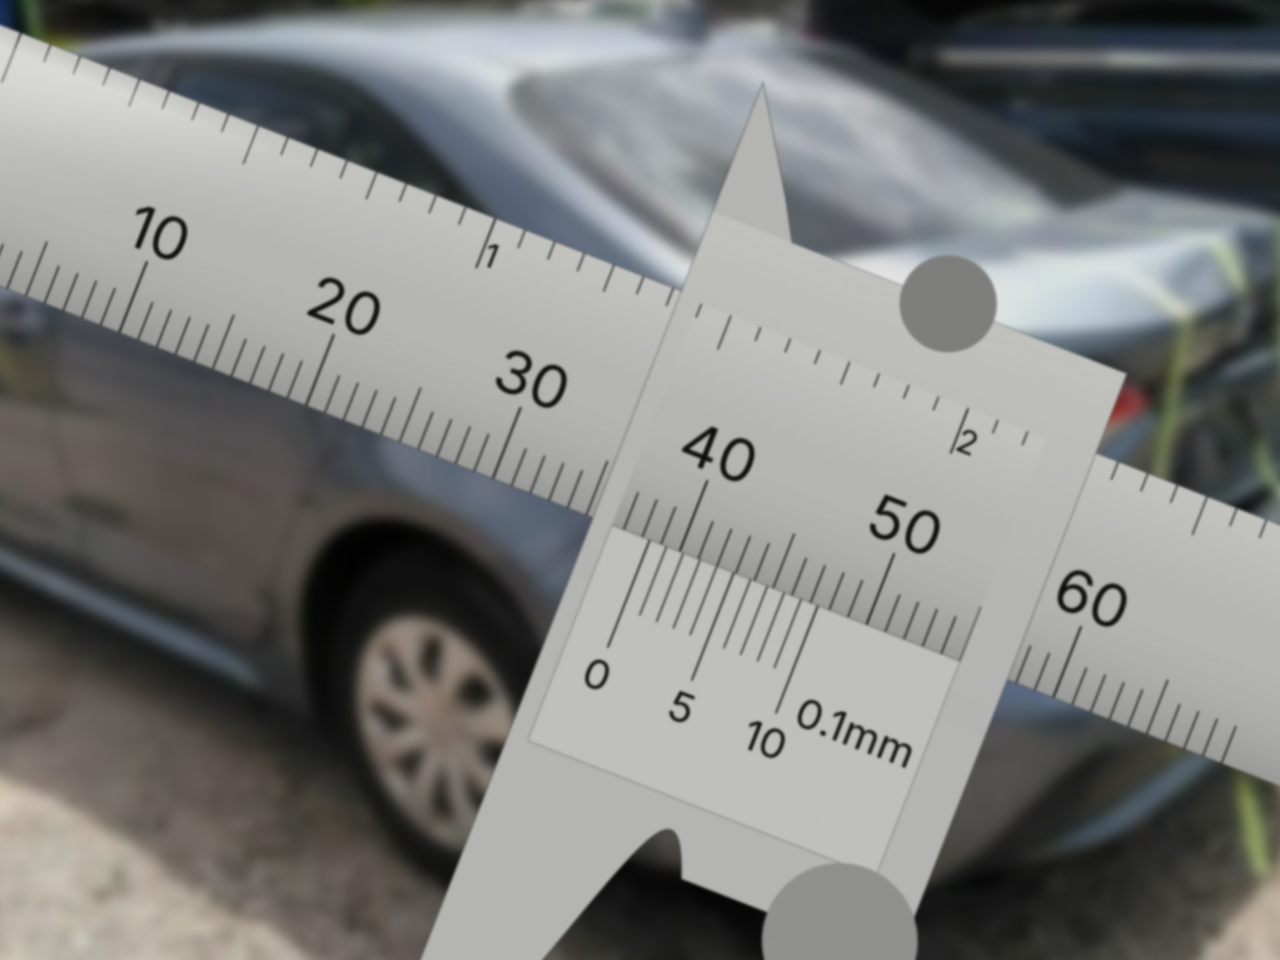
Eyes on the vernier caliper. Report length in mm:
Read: 38.4 mm
